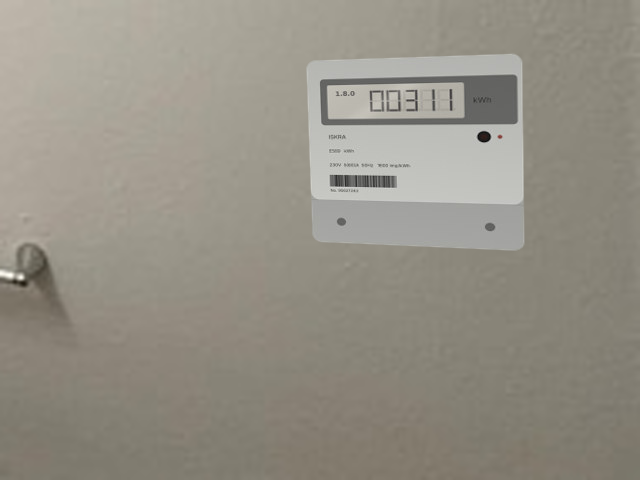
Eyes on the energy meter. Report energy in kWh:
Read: 311 kWh
